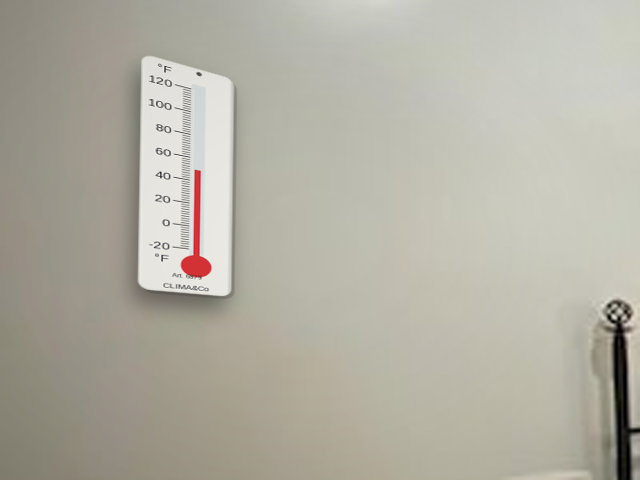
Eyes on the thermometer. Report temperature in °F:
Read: 50 °F
